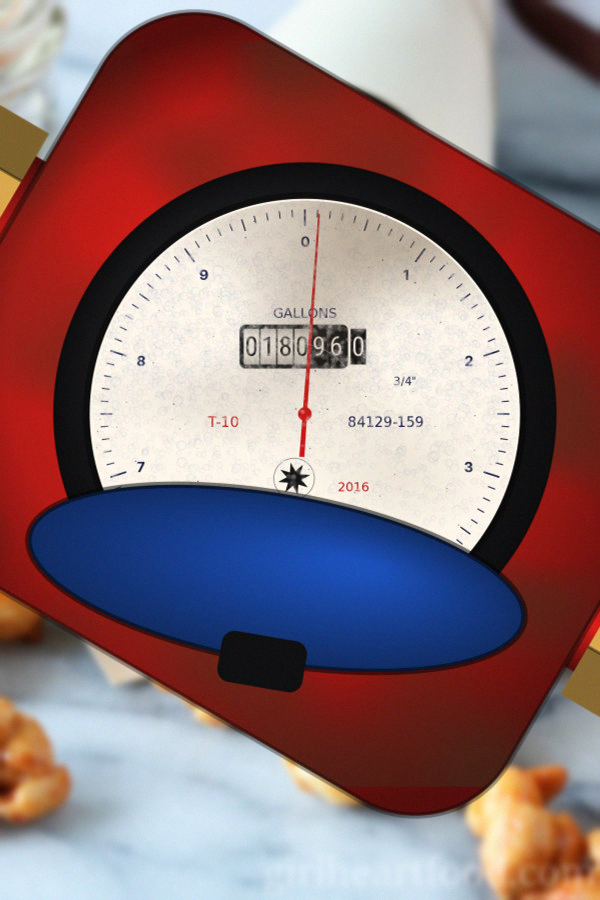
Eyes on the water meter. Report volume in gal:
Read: 180960.1 gal
